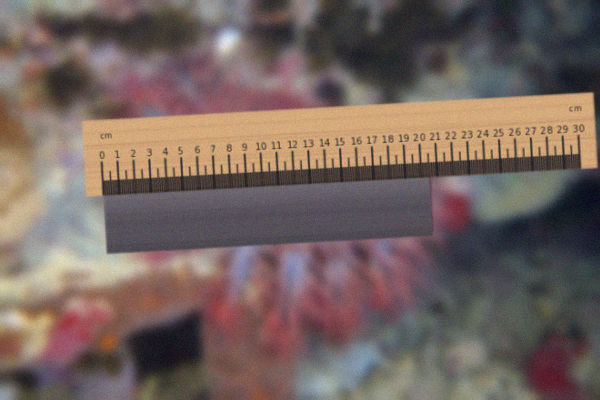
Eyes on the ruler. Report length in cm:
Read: 20.5 cm
